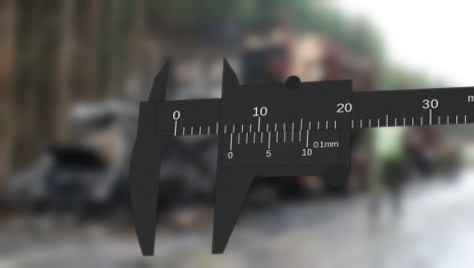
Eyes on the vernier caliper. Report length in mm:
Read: 6.8 mm
